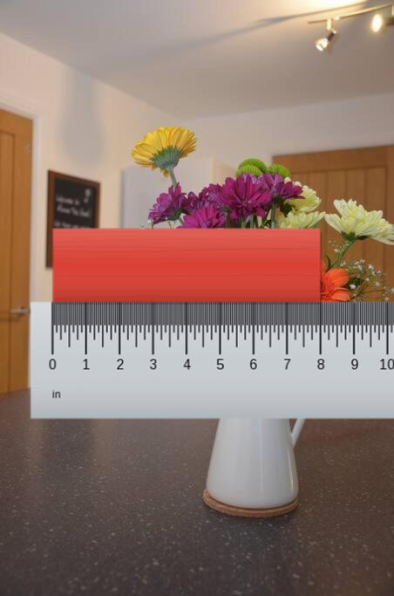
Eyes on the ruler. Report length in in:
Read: 8 in
